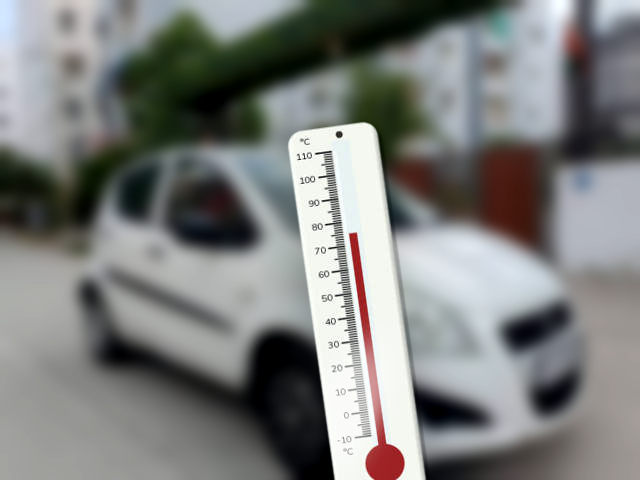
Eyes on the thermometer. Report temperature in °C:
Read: 75 °C
